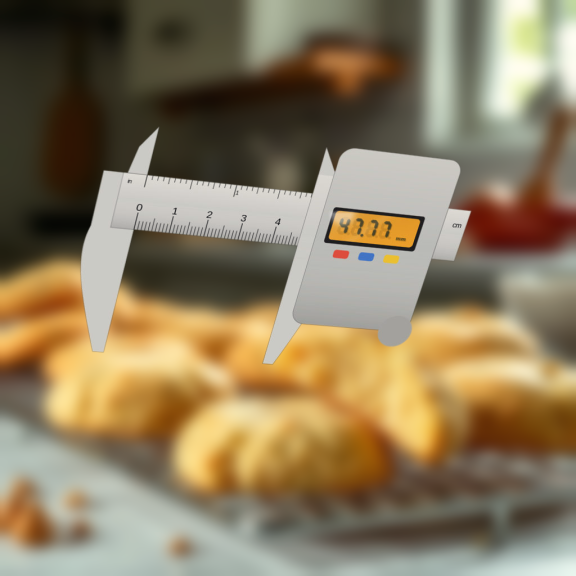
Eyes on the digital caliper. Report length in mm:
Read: 47.77 mm
